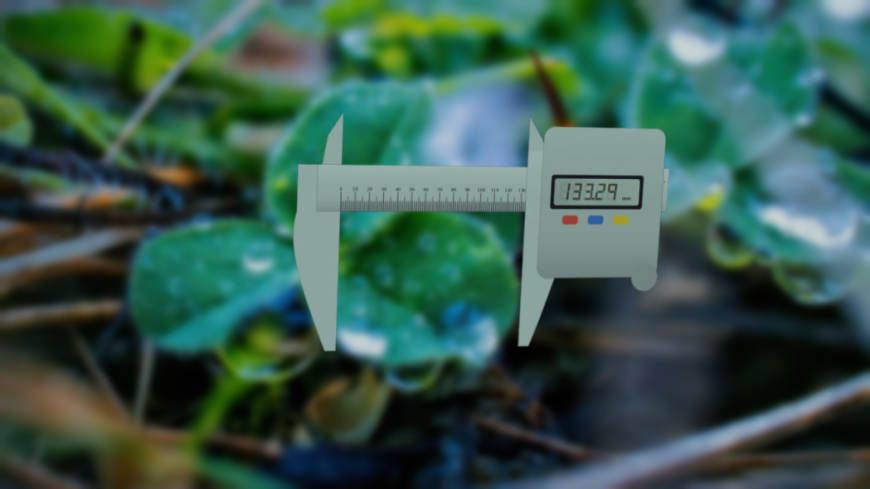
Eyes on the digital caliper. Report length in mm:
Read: 133.29 mm
